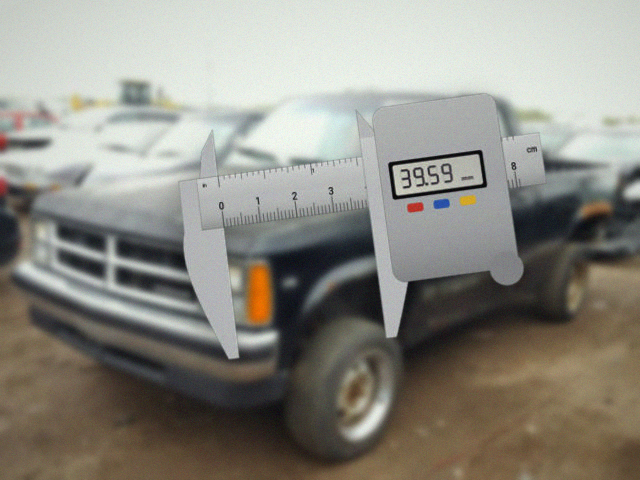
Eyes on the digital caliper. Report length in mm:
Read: 39.59 mm
